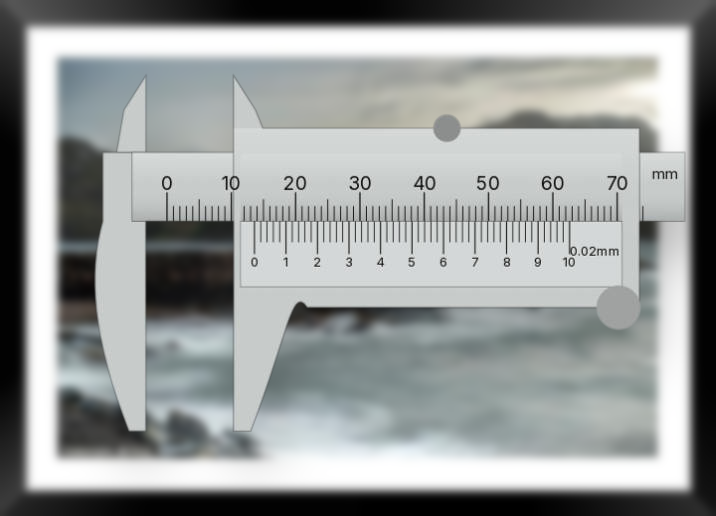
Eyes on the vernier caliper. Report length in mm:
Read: 13.6 mm
